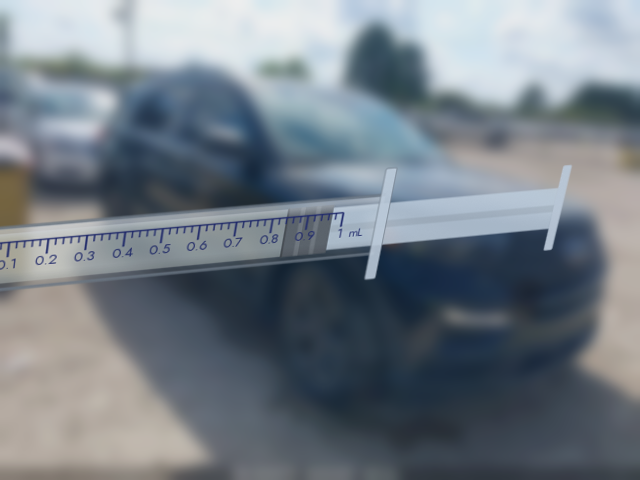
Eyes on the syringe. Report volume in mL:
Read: 0.84 mL
